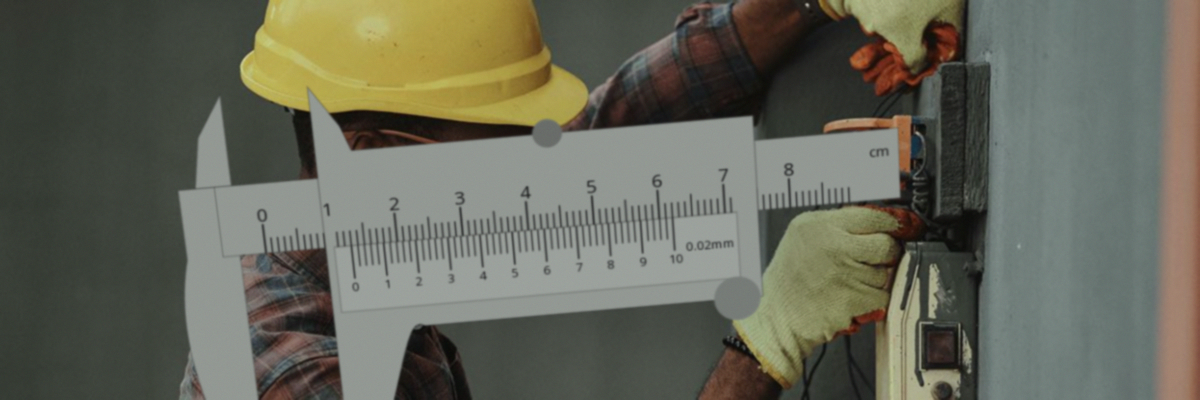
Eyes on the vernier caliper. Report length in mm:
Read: 13.0 mm
